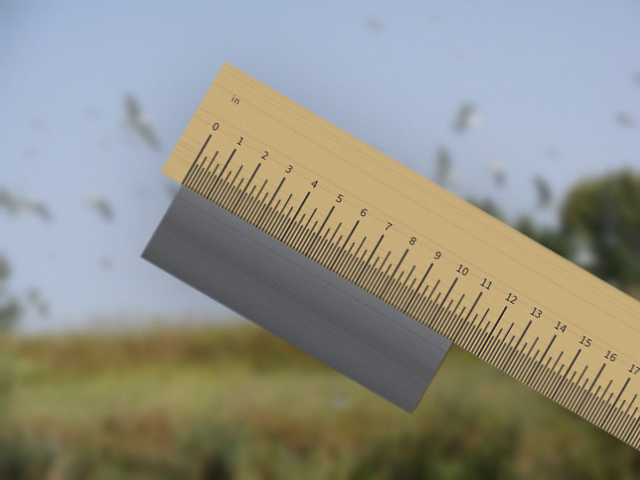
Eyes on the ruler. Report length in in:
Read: 11 in
